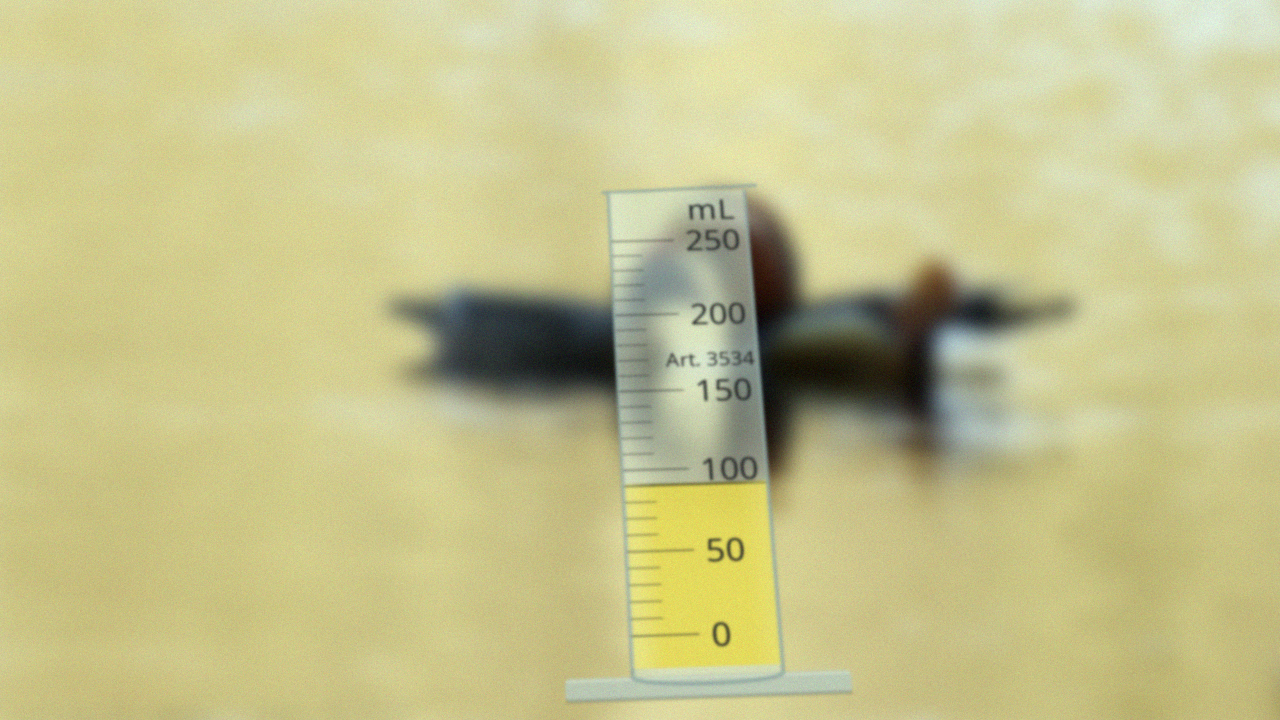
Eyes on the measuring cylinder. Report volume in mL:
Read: 90 mL
